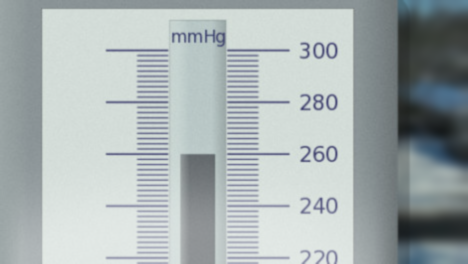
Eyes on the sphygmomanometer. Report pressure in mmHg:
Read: 260 mmHg
